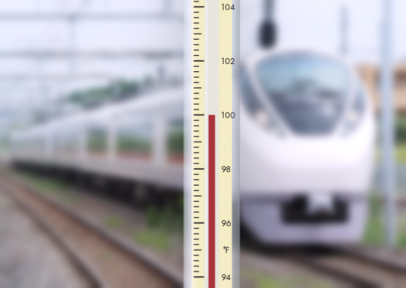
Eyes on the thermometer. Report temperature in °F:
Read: 100 °F
